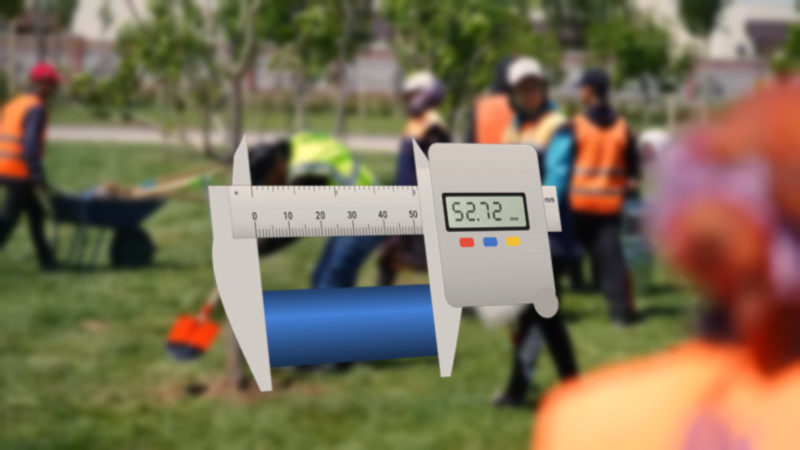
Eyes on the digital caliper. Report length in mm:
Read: 52.72 mm
